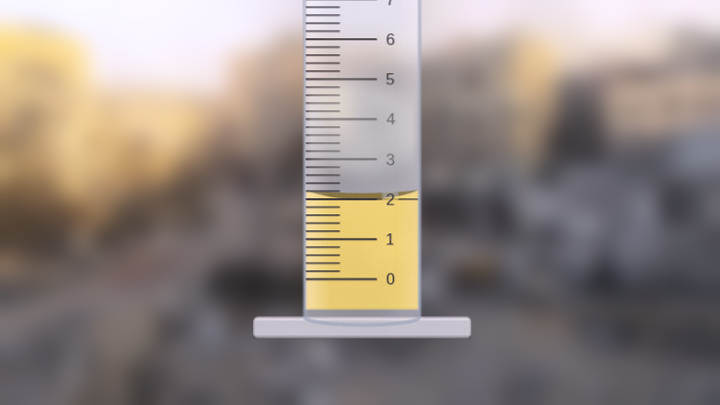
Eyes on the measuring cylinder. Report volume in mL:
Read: 2 mL
